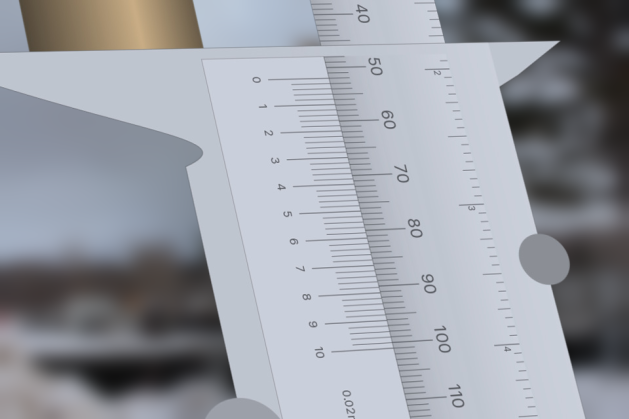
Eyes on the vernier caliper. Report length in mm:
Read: 52.0 mm
